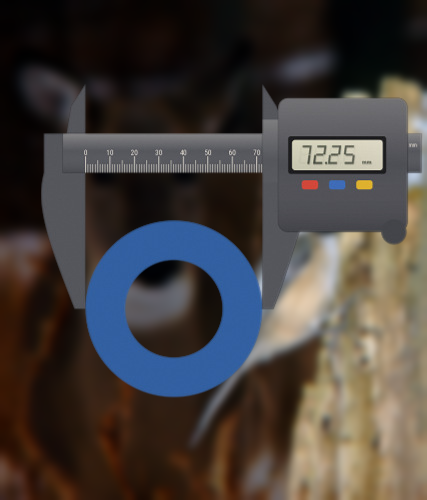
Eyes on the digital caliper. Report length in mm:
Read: 72.25 mm
